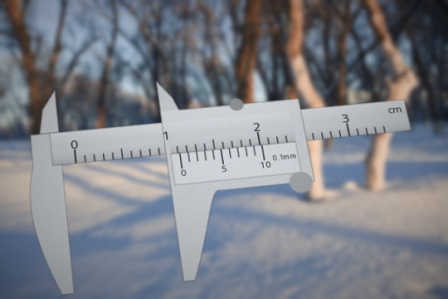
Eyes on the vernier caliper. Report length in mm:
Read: 11.2 mm
